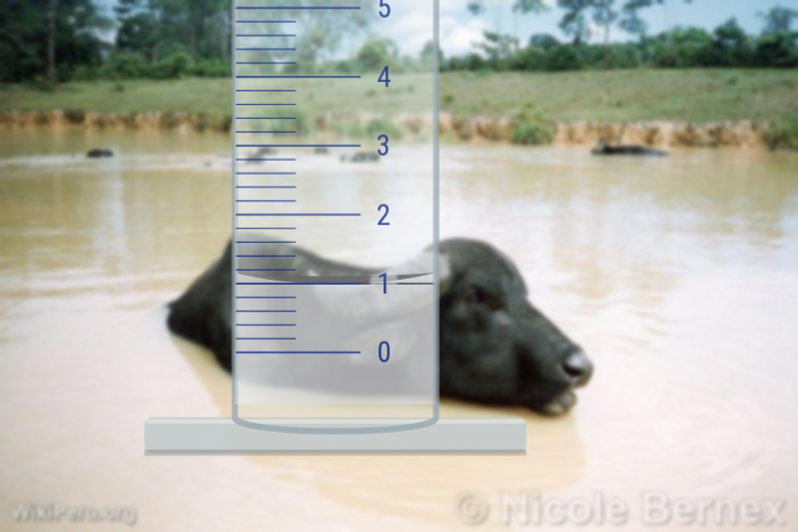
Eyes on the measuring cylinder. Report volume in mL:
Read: 1 mL
